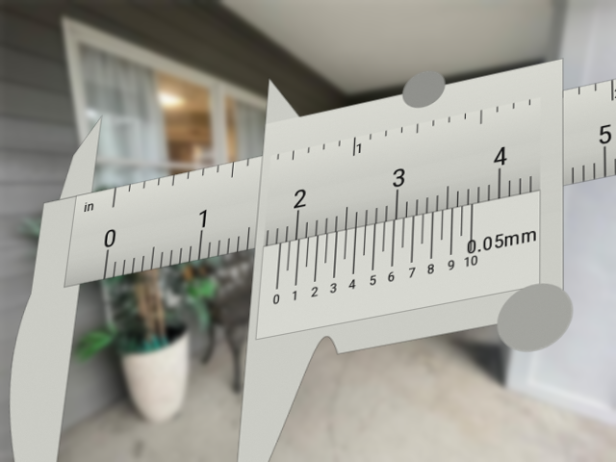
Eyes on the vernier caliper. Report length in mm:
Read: 18.4 mm
